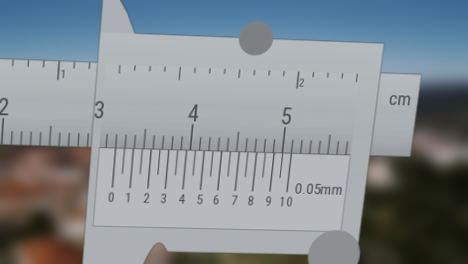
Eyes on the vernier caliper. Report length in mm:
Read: 32.0 mm
